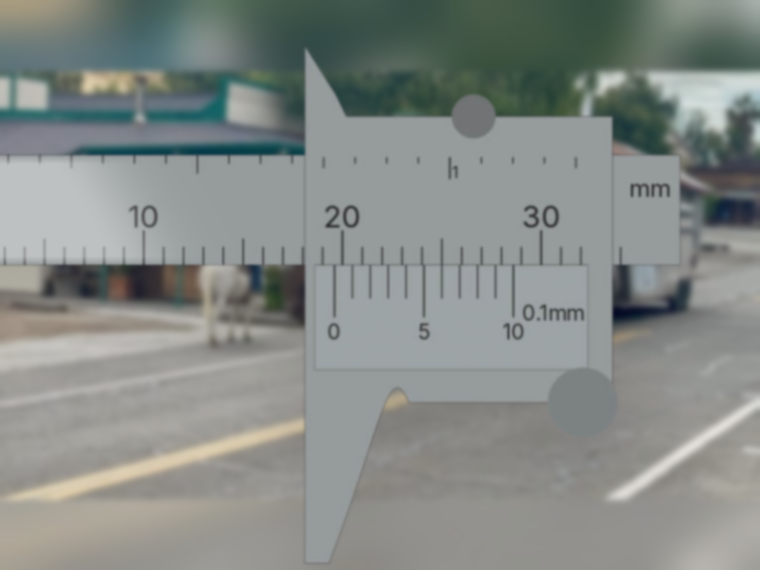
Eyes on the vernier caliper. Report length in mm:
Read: 19.6 mm
